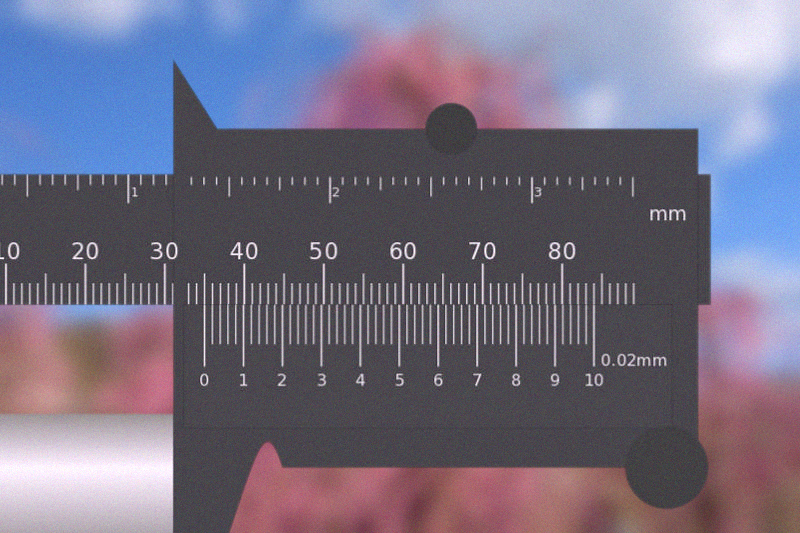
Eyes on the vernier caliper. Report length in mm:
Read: 35.0 mm
